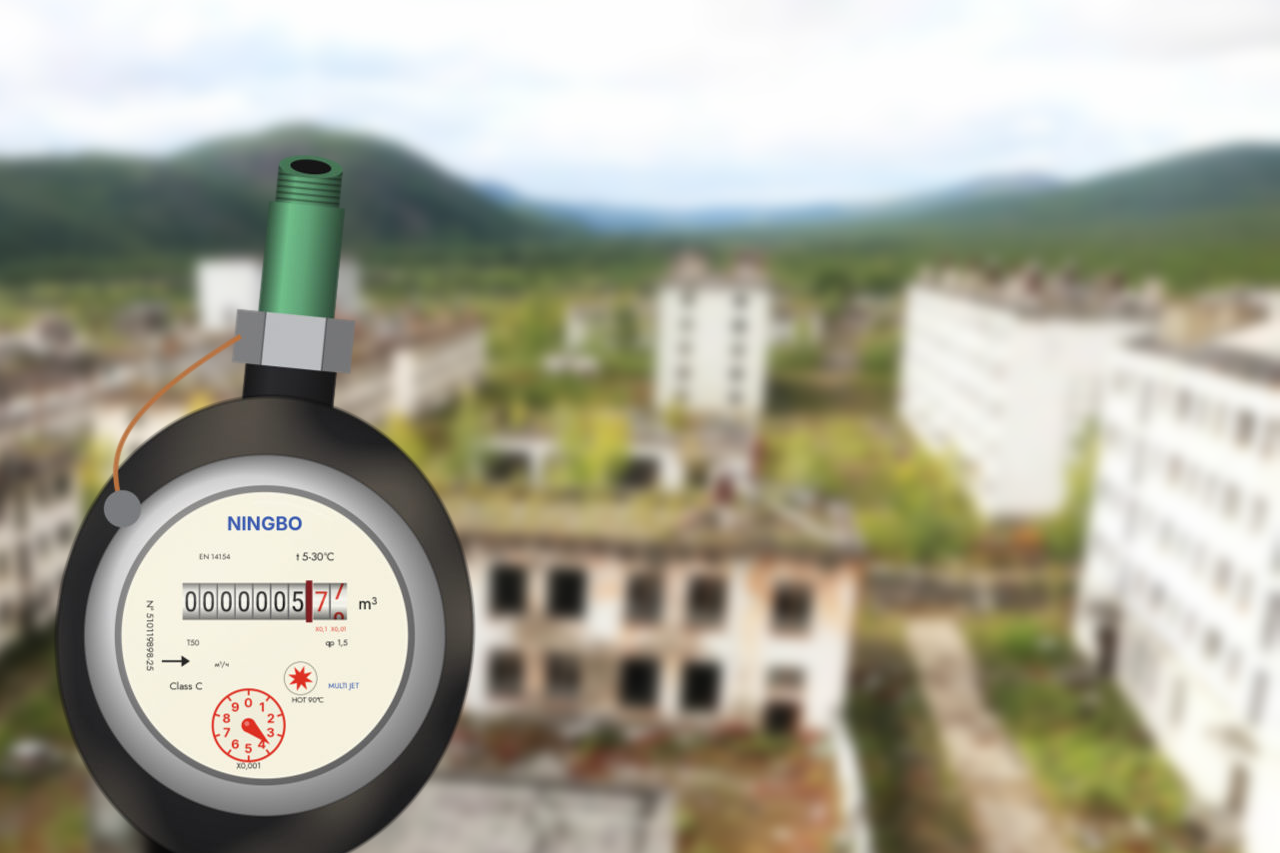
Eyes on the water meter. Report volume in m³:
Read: 5.773 m³
